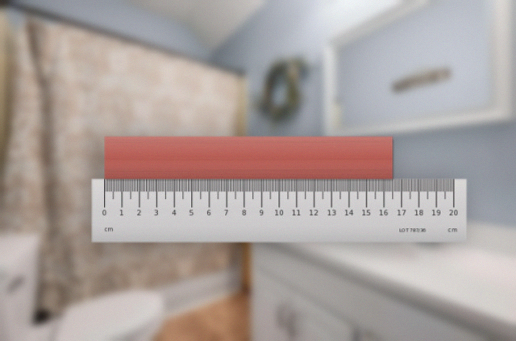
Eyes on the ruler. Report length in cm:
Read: 16.5 cm
